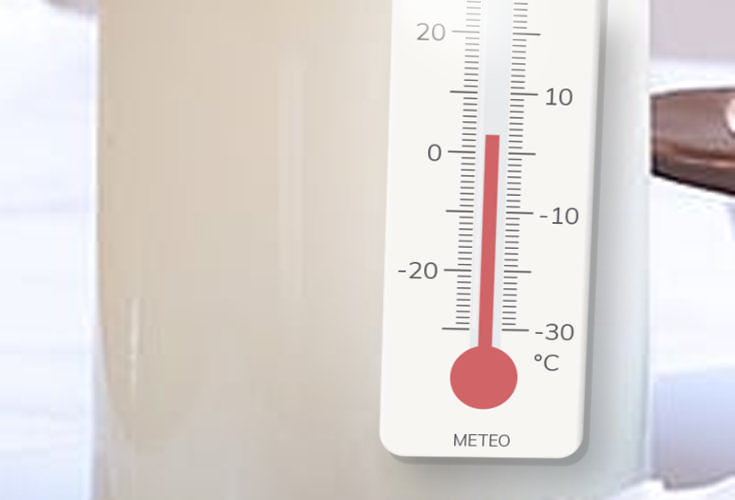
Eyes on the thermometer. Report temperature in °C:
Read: 3 °C
